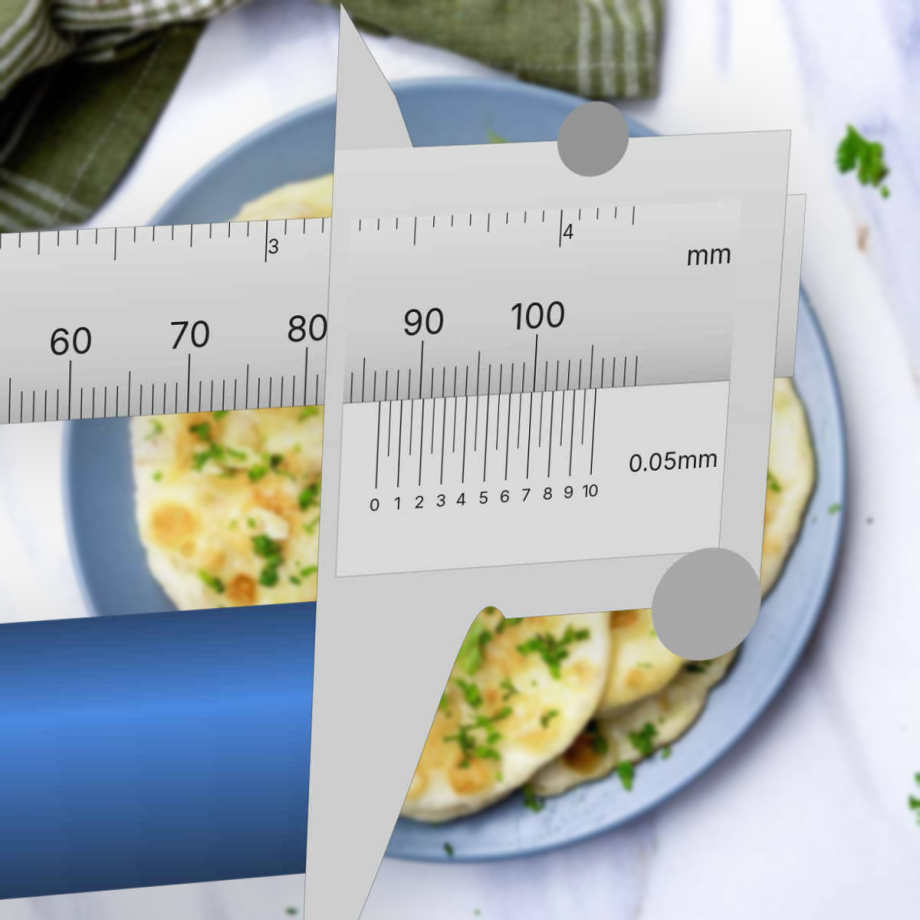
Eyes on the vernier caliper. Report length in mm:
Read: 86.5 mm
